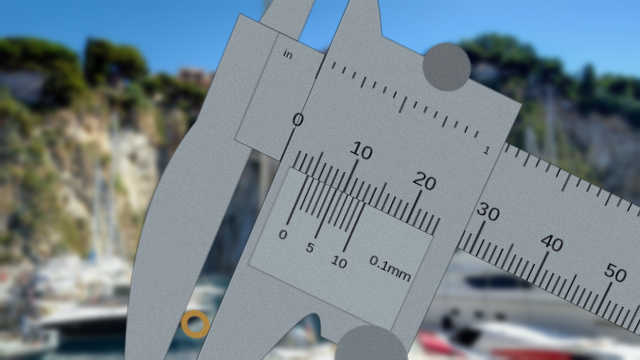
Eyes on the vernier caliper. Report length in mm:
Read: 4.4 mm
